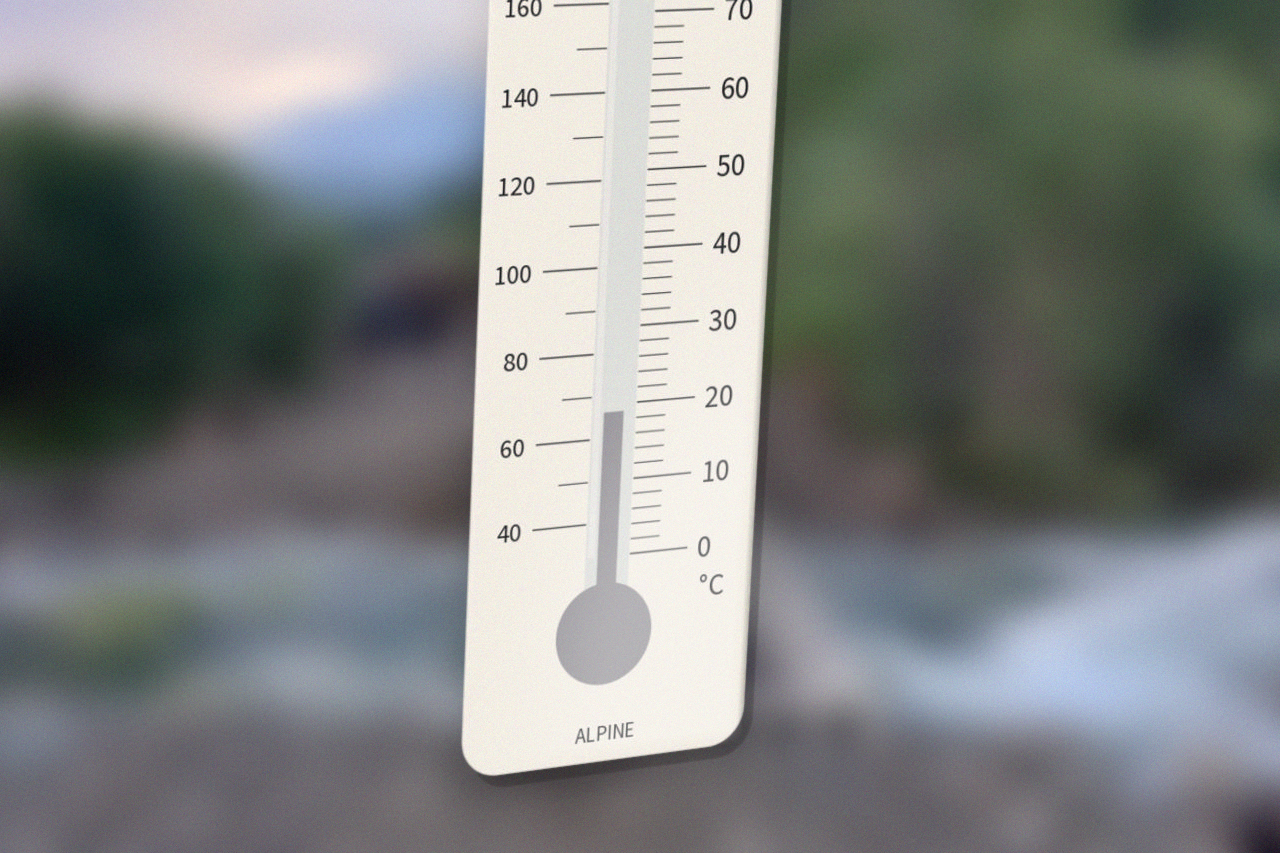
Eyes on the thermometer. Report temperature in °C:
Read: 19 °C
